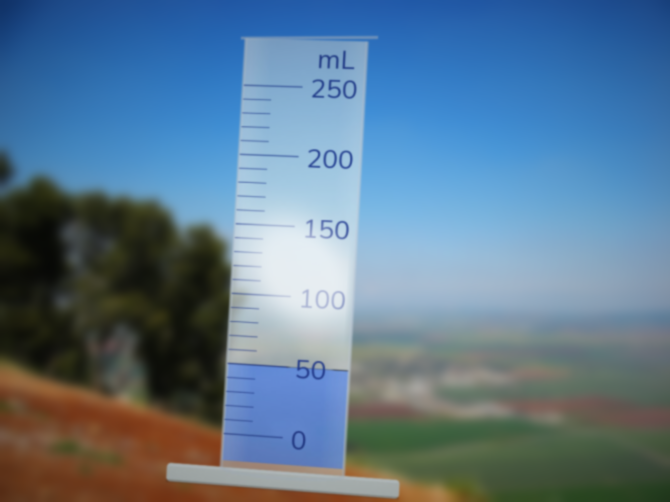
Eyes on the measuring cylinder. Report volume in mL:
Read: 50 mL
